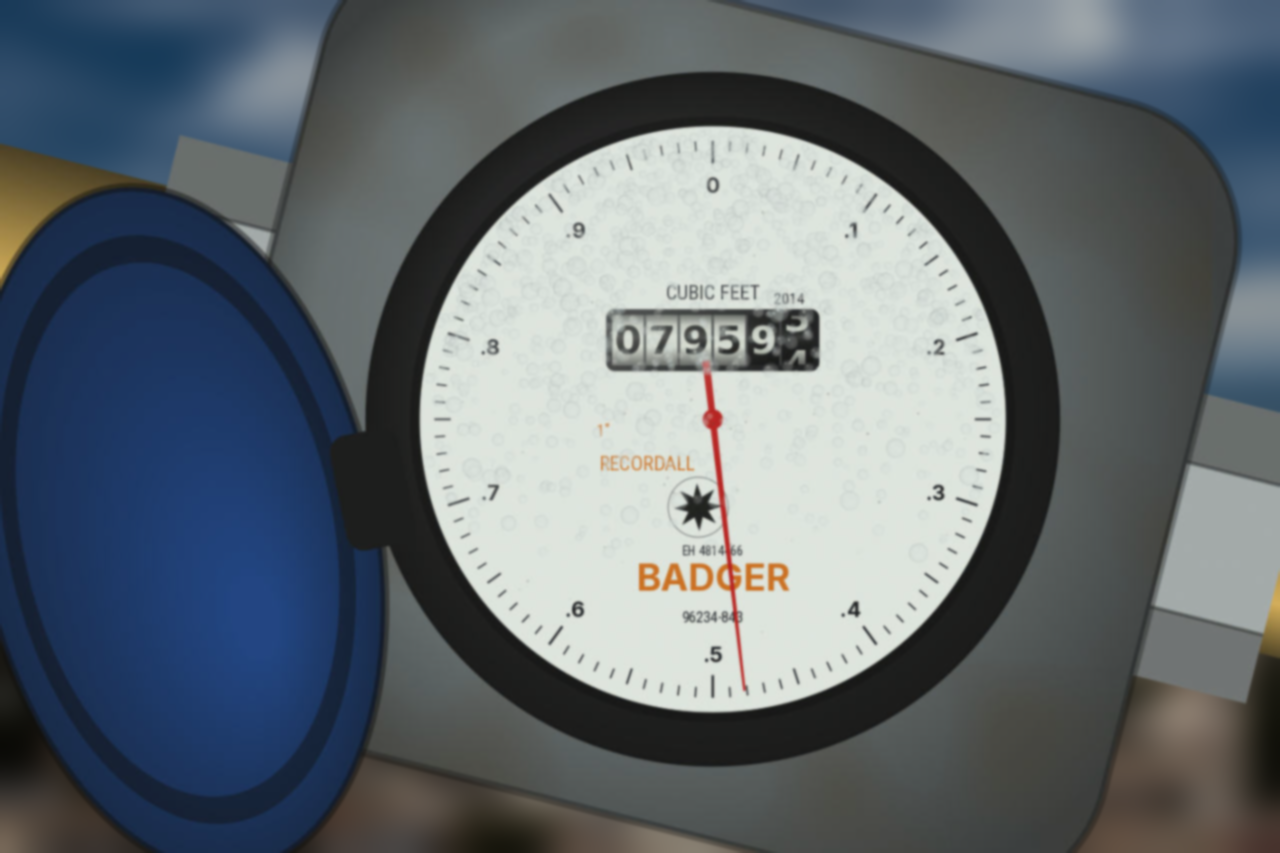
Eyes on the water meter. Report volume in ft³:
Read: 79593.48 ft³
